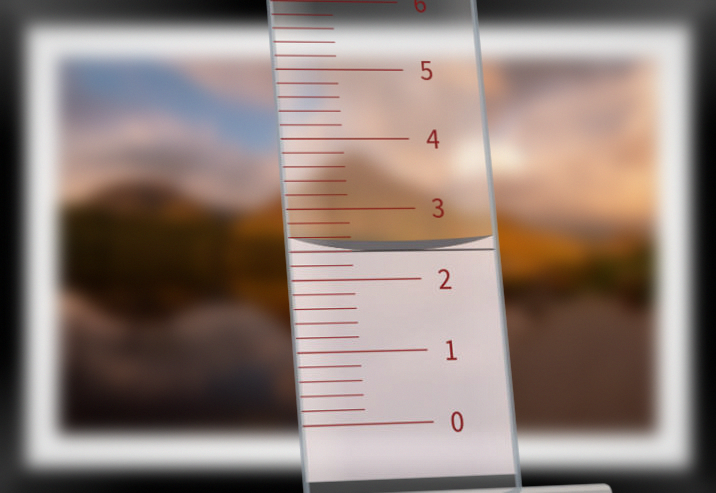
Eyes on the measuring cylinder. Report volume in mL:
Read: 2.4 mL
